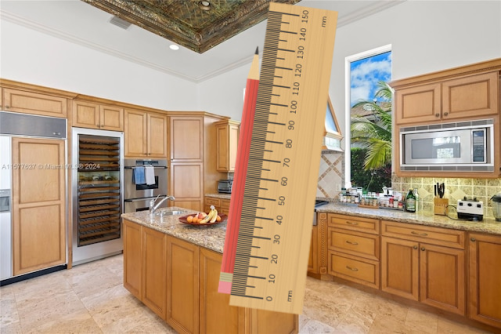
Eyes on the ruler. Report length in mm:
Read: 130 mm
